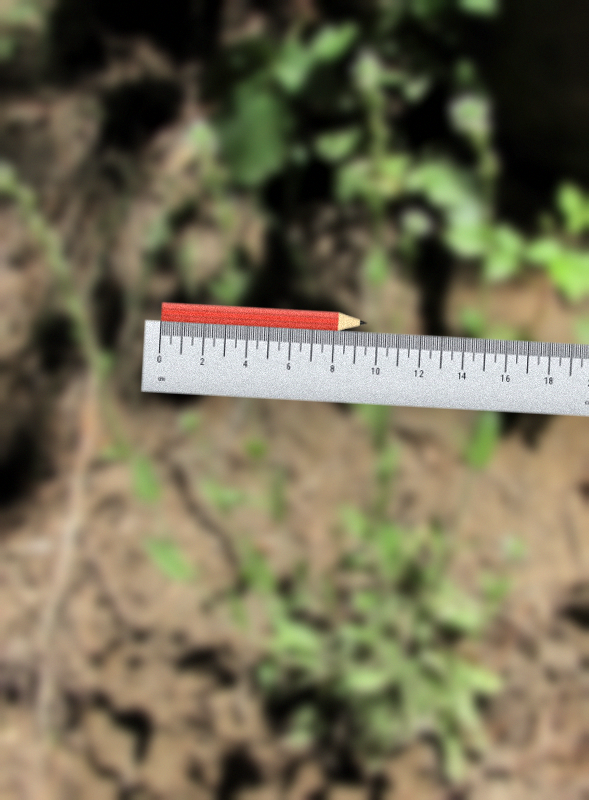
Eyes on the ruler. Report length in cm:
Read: 9.5 cm
